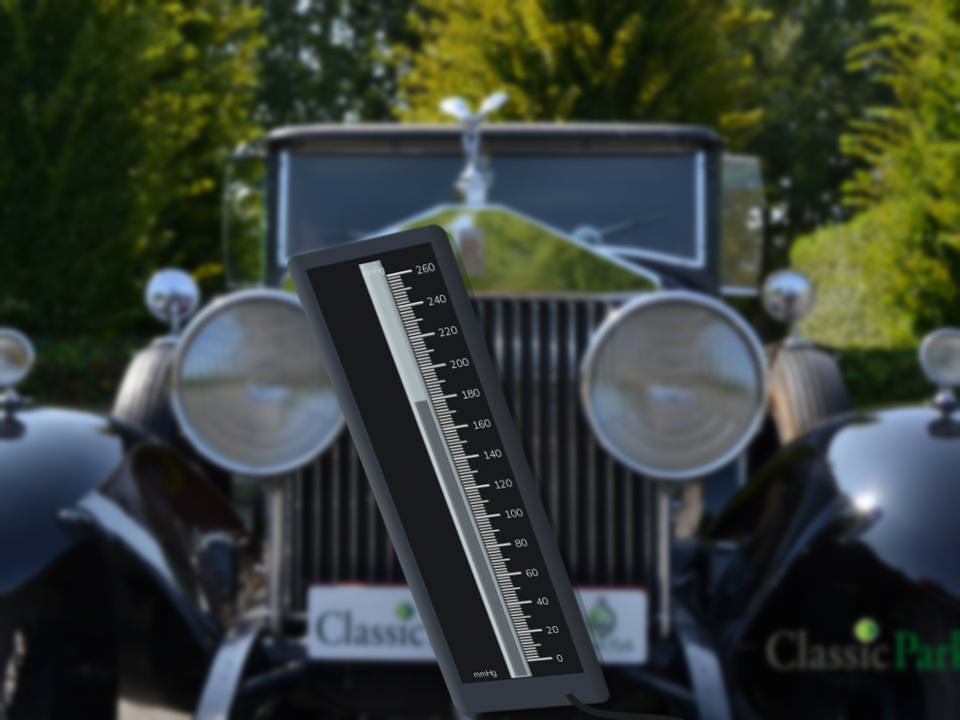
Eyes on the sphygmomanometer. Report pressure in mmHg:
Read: 180 mmHg
